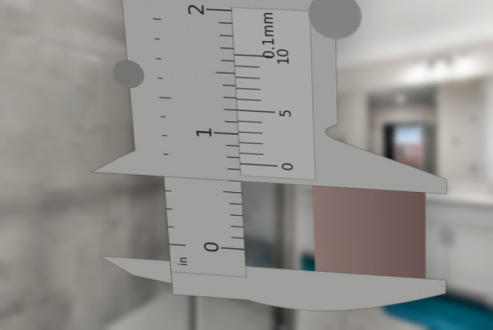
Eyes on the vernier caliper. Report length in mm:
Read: 7.5 mm
